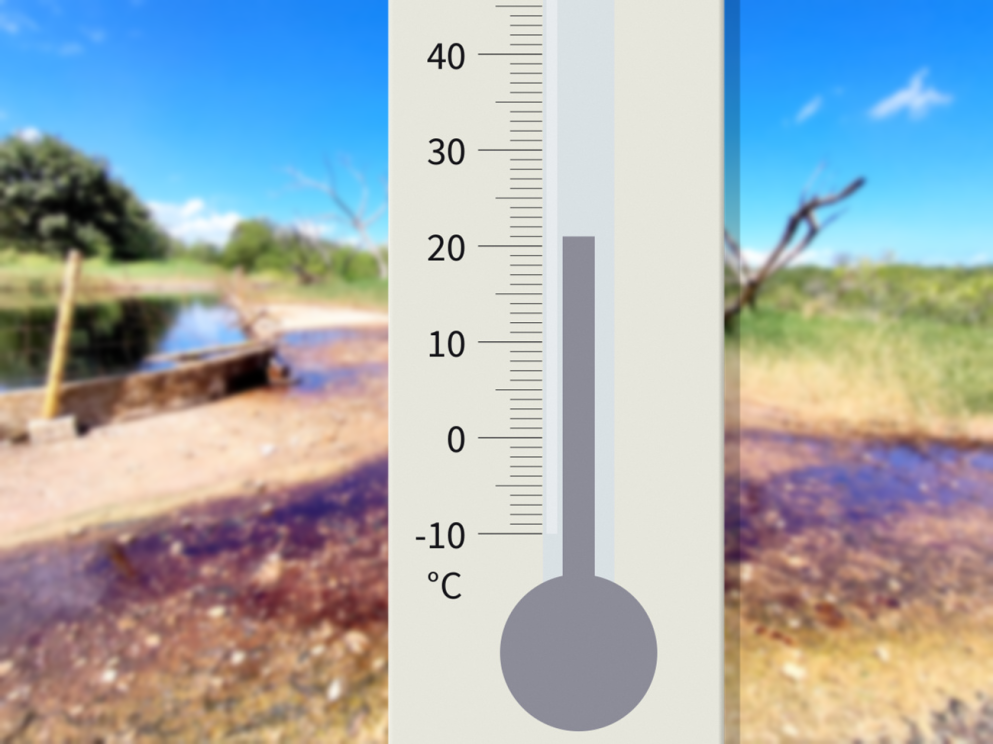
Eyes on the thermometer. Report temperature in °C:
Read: 21 °C
